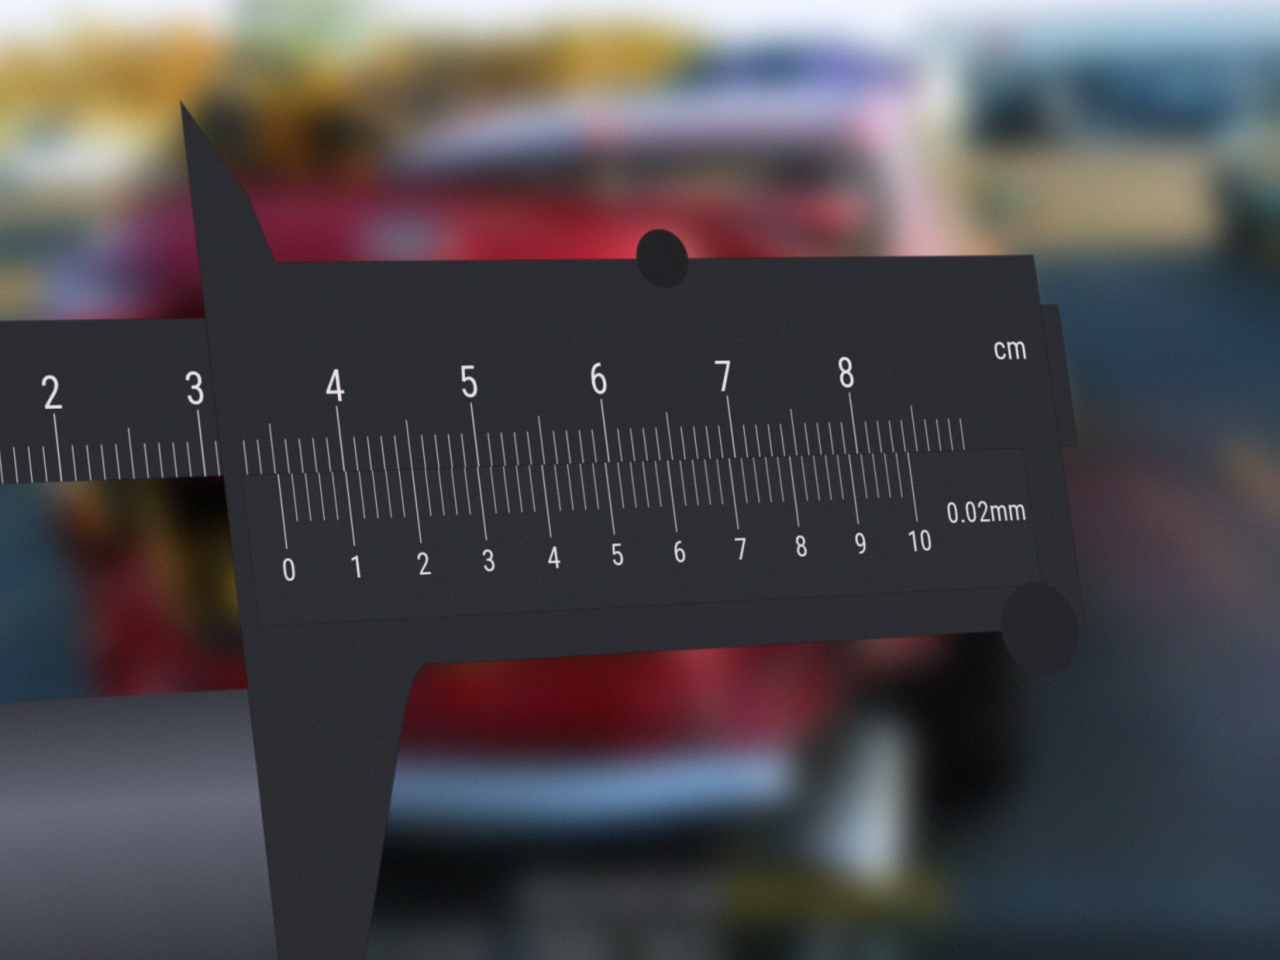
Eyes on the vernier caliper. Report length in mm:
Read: 35.2 mm
